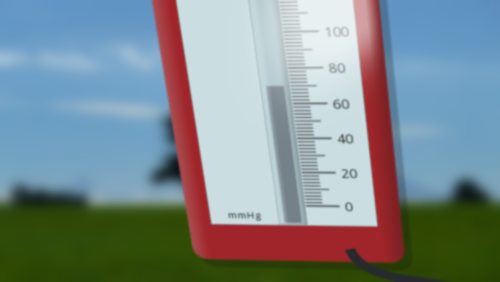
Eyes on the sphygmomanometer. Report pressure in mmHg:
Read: 70 mmHg
